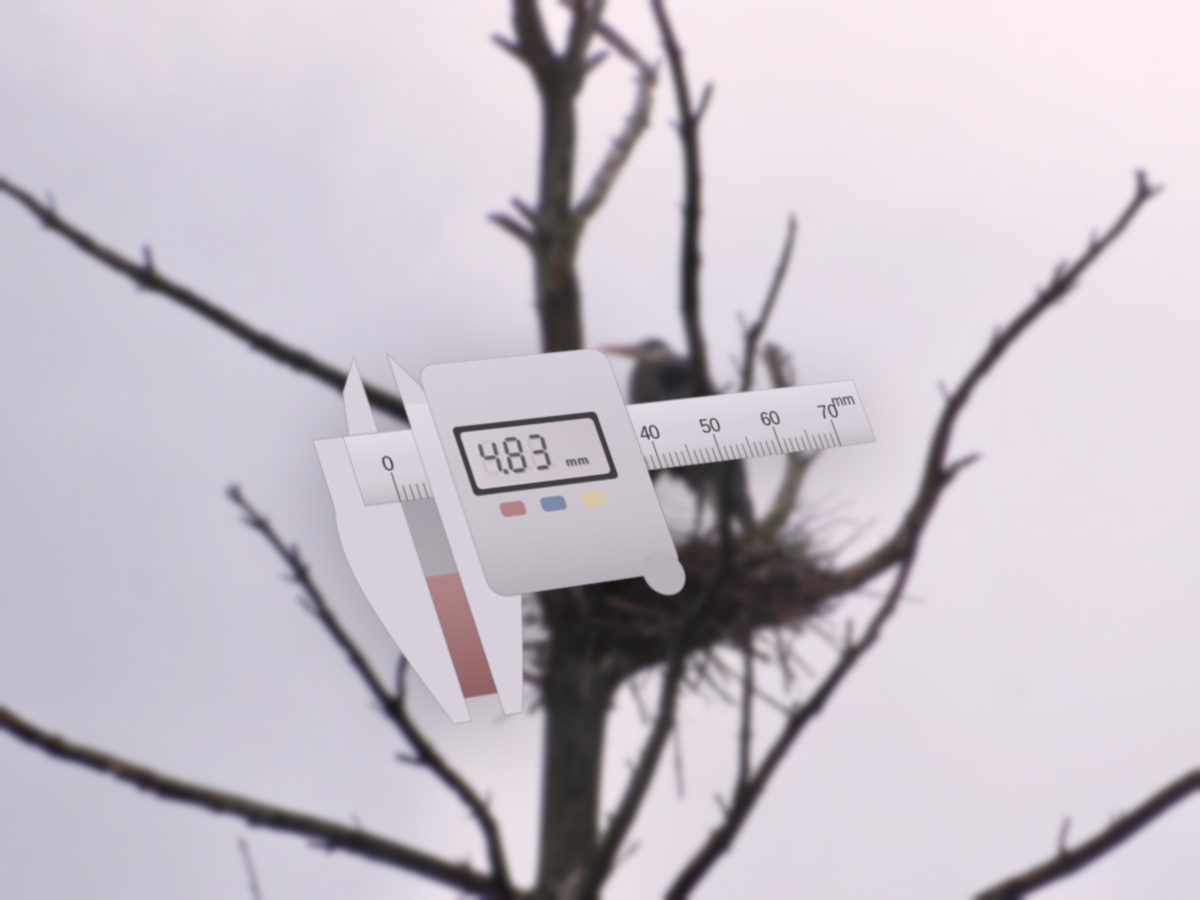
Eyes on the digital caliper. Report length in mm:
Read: 4.83 mm
